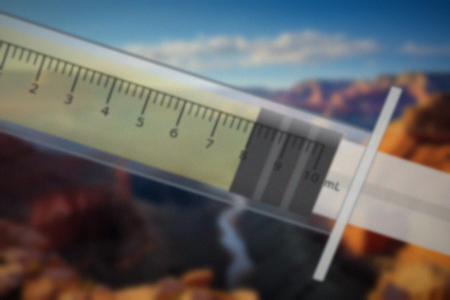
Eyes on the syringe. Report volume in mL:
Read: 8 mL
